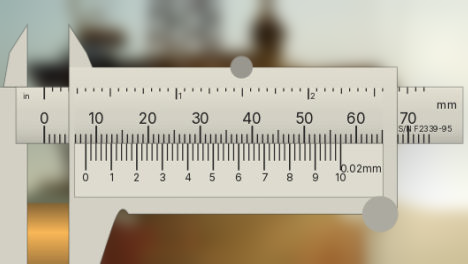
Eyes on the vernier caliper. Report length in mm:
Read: 8.0 mm
